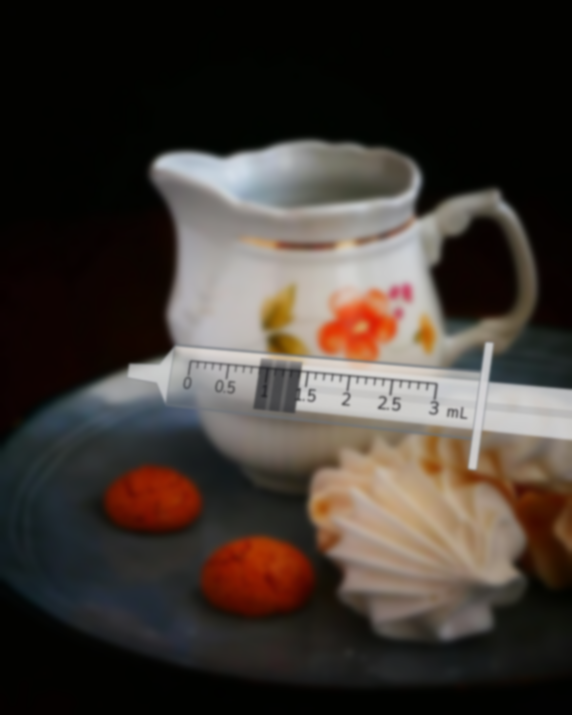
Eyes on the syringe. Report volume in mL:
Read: 0.9 mL
